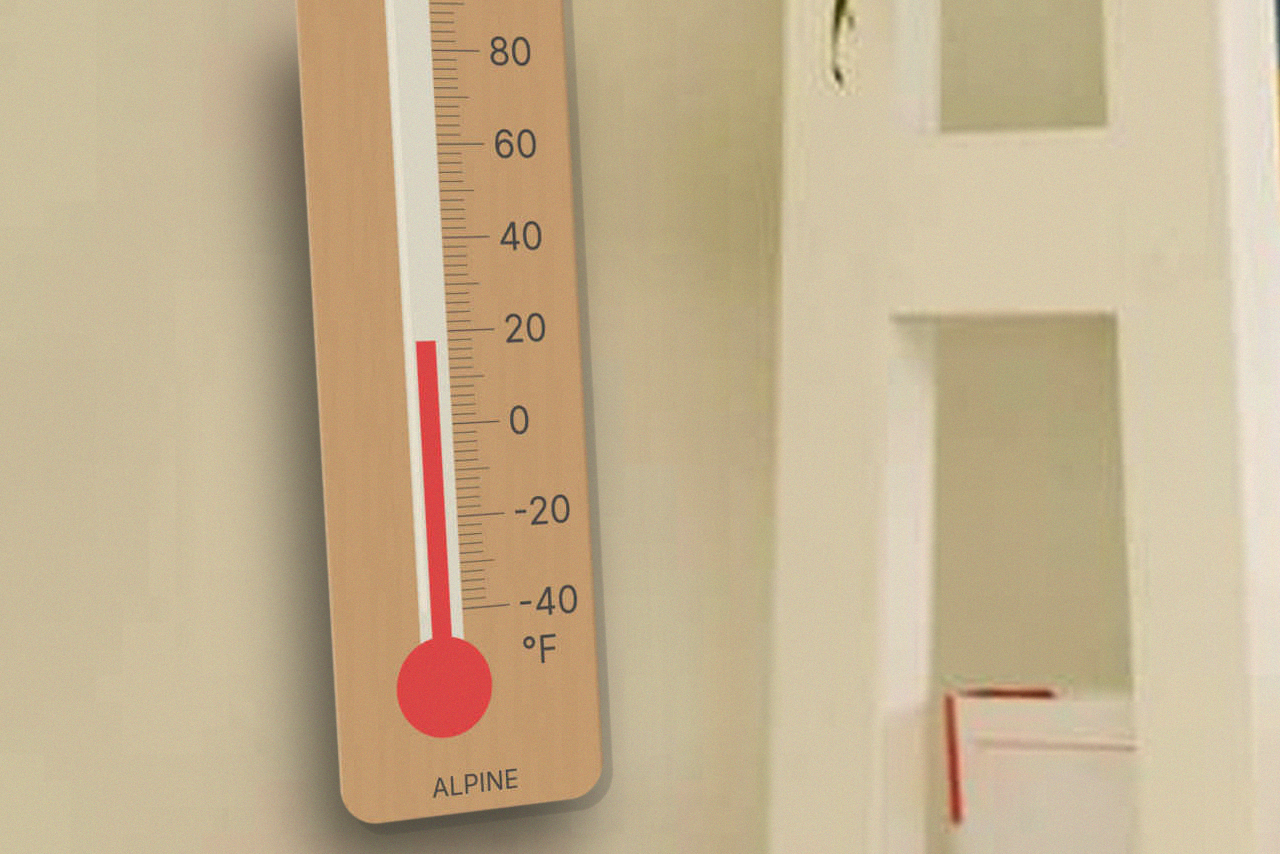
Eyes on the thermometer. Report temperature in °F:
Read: 18 °F
